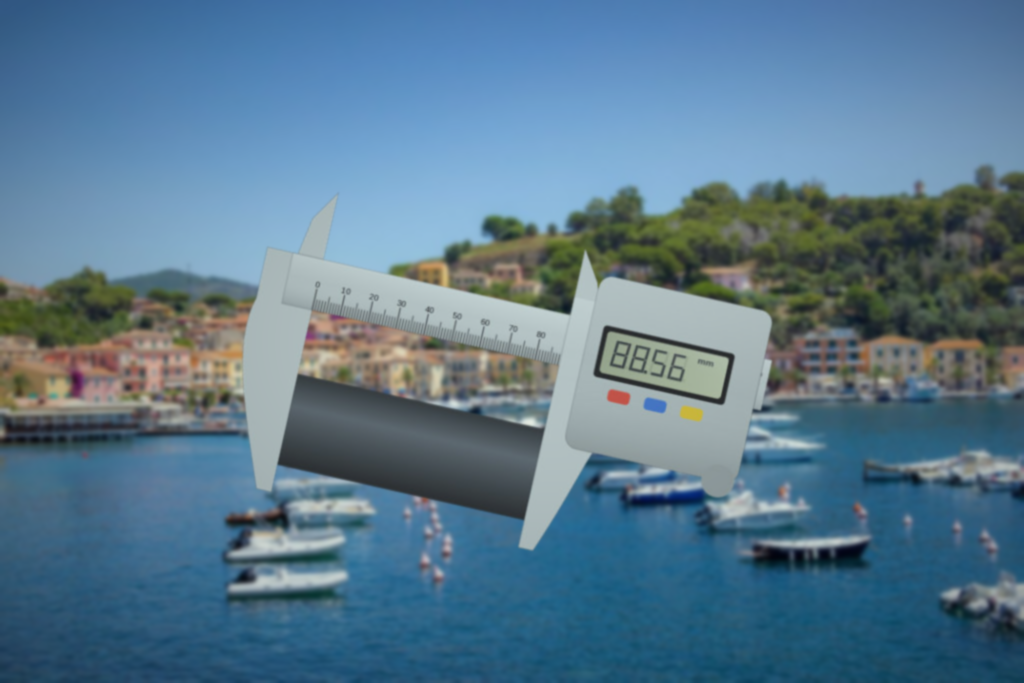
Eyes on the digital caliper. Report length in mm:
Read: 88.56 mm
